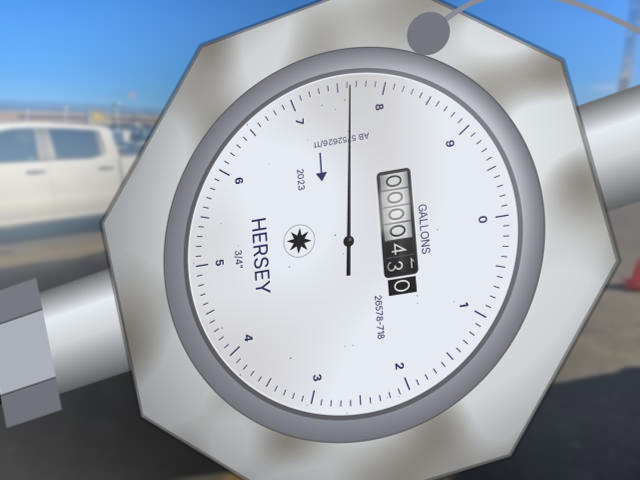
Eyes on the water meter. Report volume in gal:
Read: 427.6 gal
